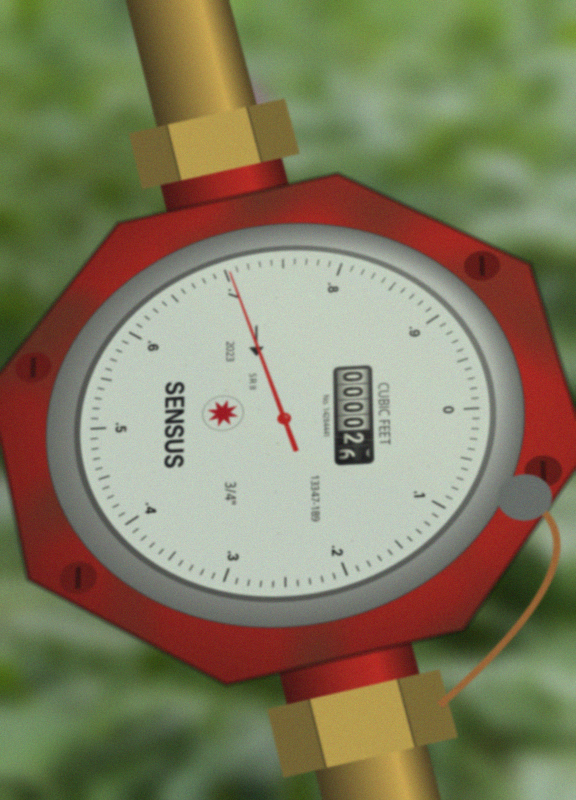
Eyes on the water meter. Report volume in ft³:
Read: 25.70 ft³
